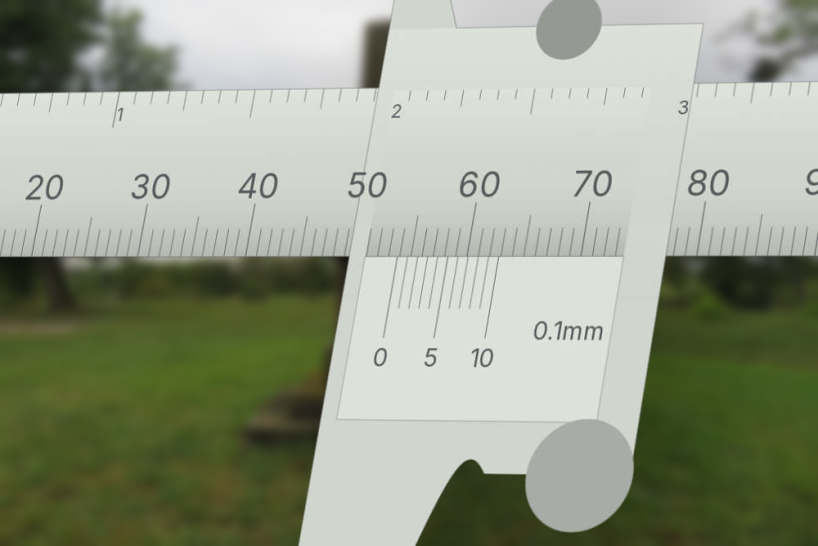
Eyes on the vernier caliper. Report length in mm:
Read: 53.8 mm
